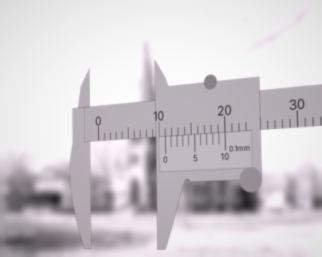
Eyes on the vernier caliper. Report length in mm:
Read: 11.0 mm
